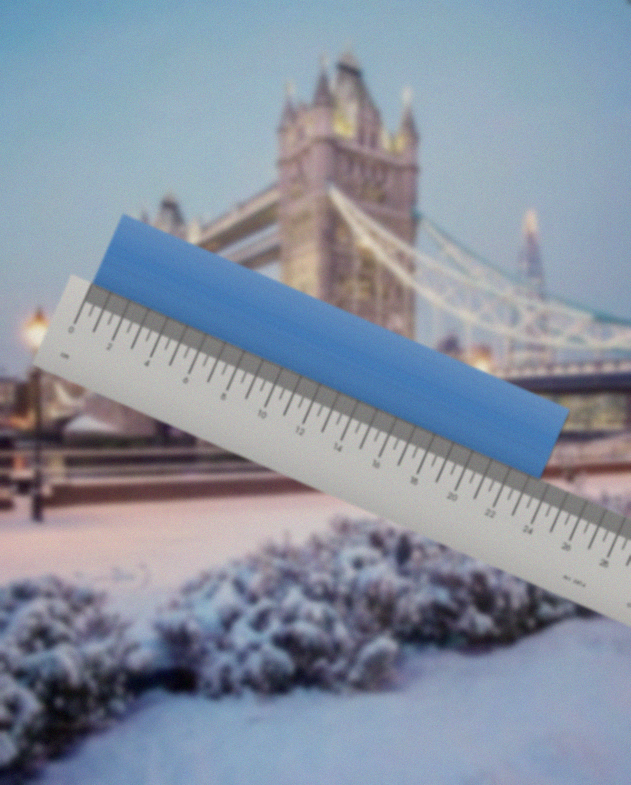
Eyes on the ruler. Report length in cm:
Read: 23.5 cm
